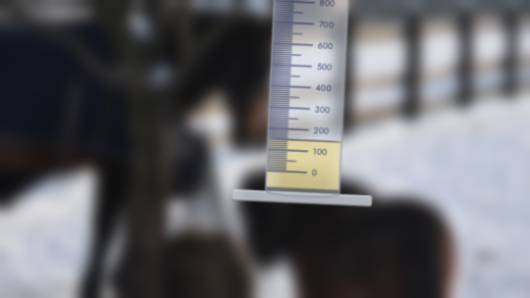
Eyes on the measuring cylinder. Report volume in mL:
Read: 150 mL
